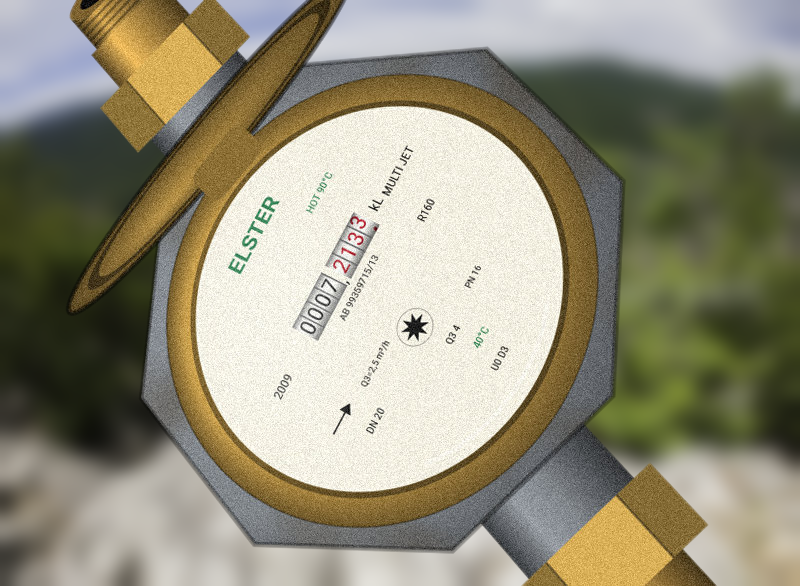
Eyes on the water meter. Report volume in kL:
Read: 7.2133 kL
